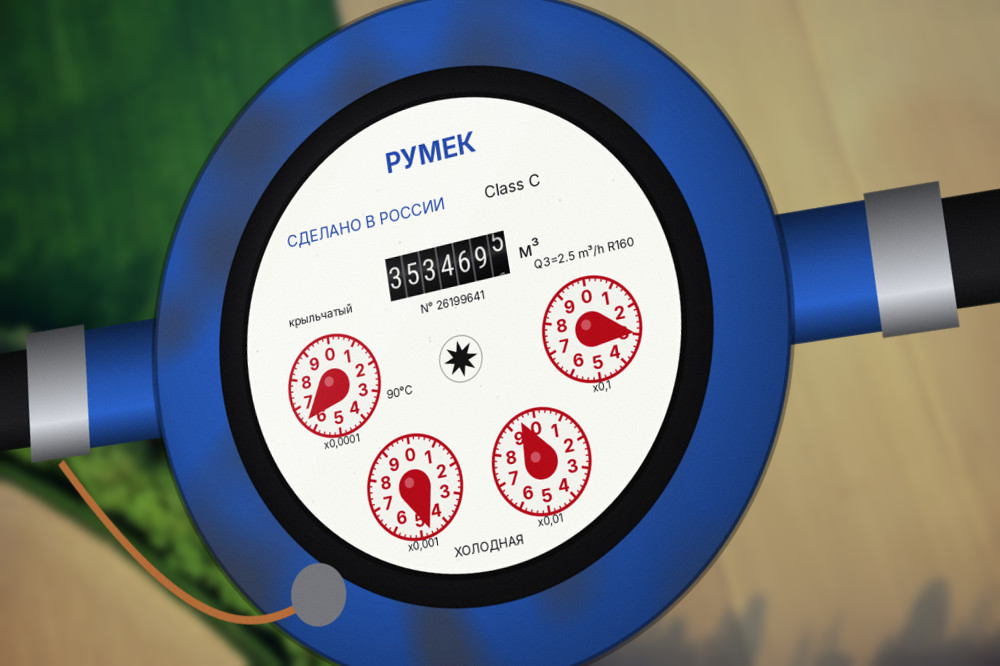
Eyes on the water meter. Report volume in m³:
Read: 3534695.2946 m³
